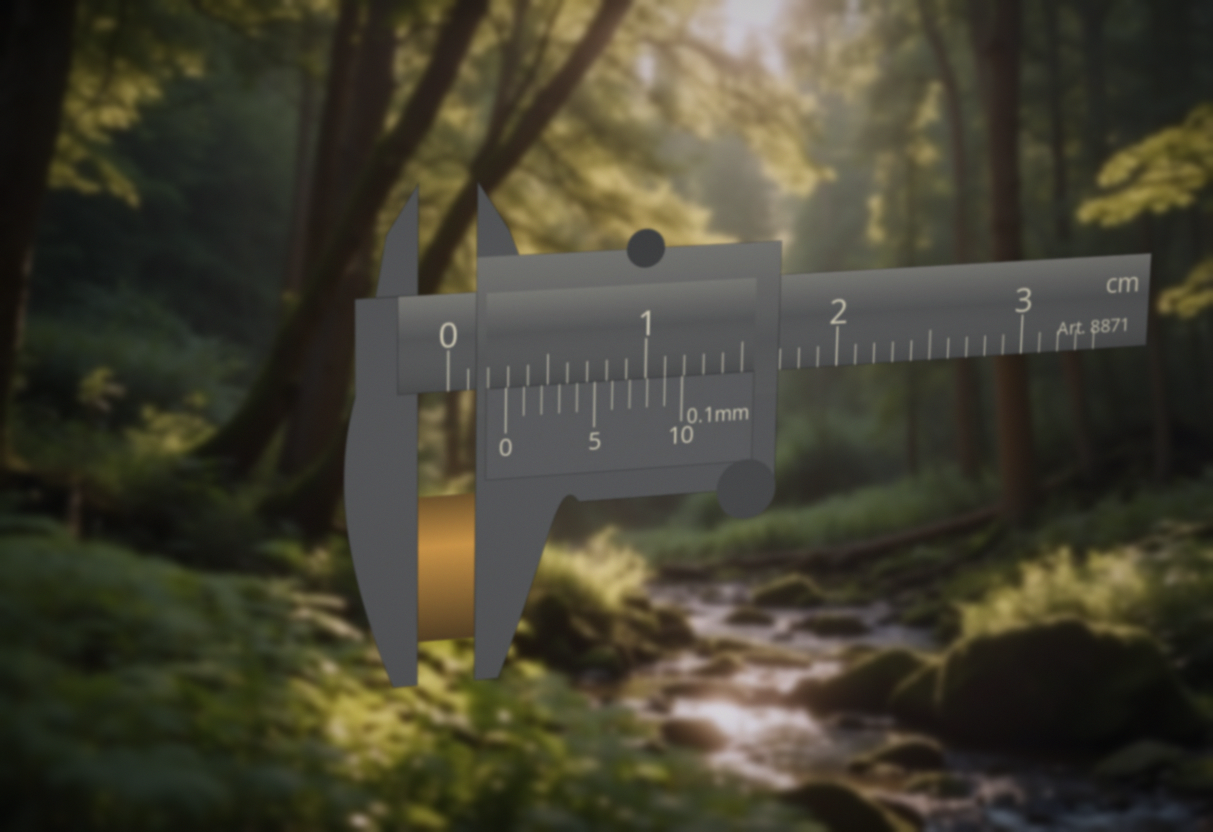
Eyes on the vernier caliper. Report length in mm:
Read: 2.9 mm
